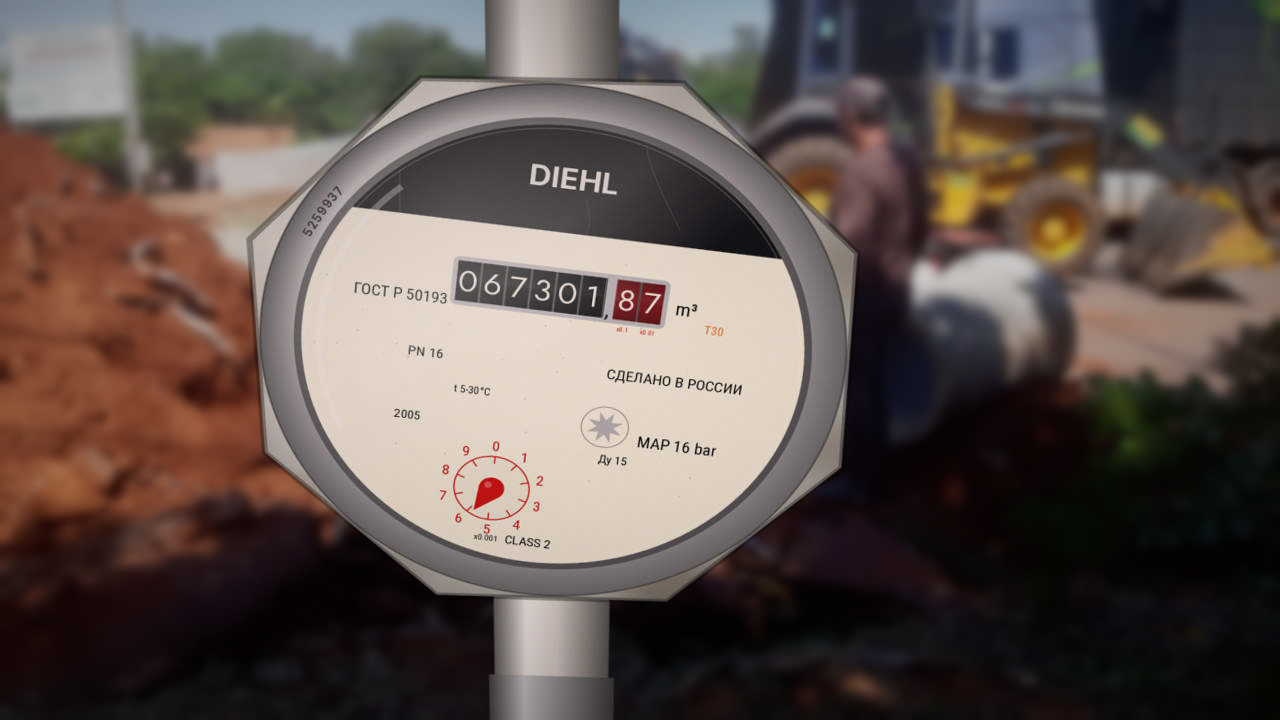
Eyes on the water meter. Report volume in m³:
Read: 67301.875 m³
